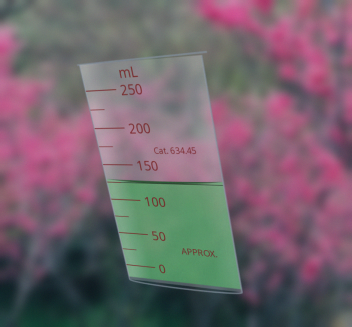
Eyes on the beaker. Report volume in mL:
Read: 125 mL
